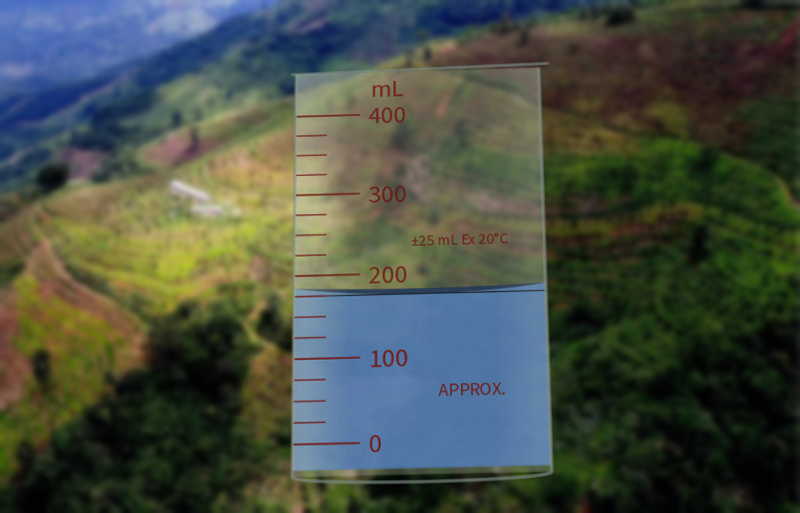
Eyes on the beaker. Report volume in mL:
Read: 175 mL
